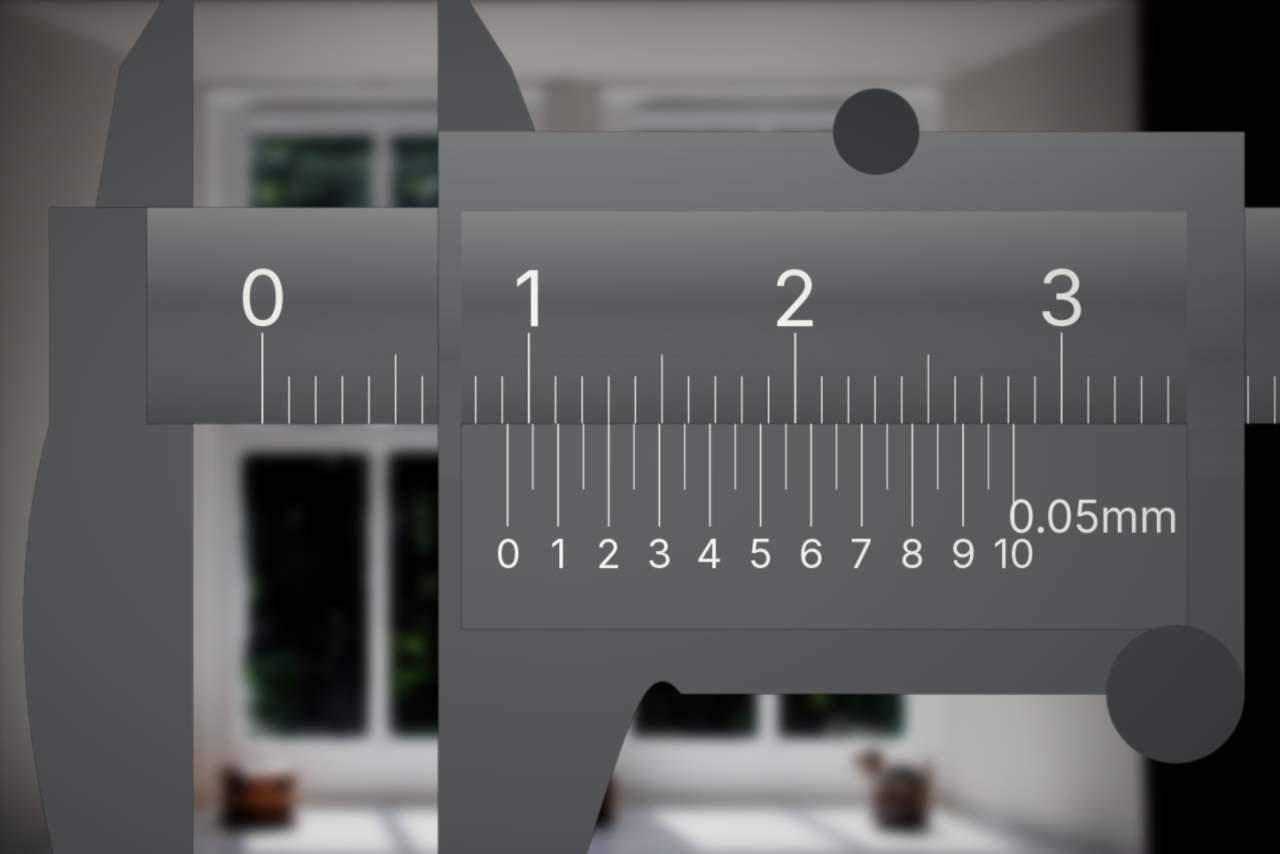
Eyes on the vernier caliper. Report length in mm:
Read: 9.20 mm
